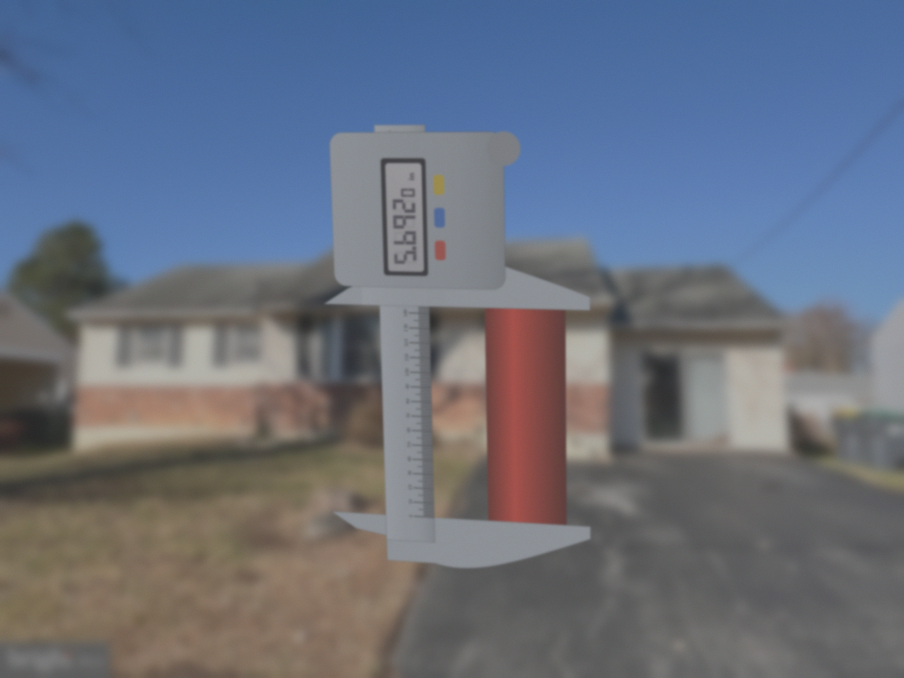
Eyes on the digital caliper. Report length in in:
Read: 5.6920 in
